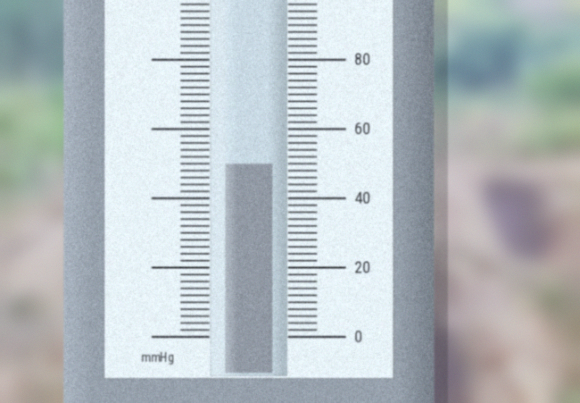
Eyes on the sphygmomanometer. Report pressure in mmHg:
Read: 50 mmHg
